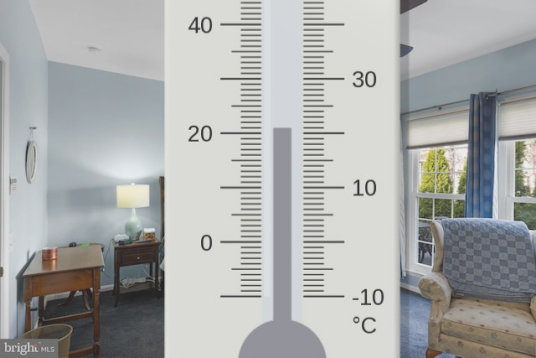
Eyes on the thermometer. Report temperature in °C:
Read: 21 °C
